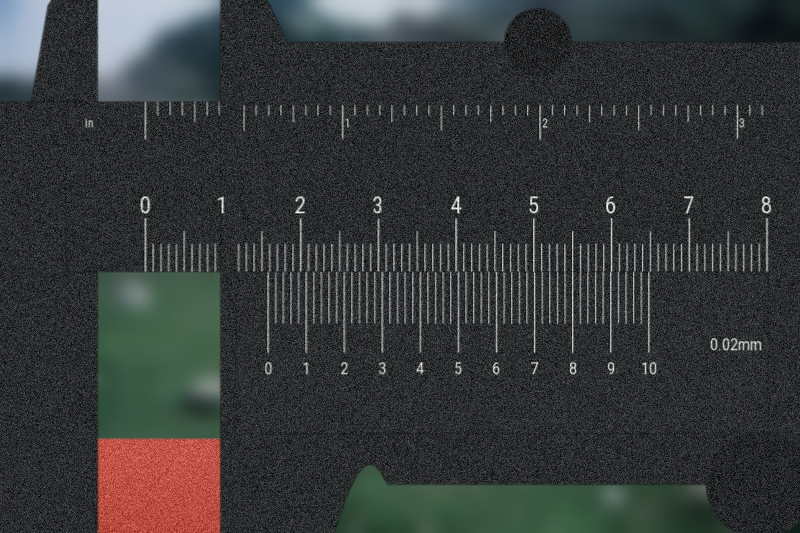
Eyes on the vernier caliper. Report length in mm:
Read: 15.8 mm
